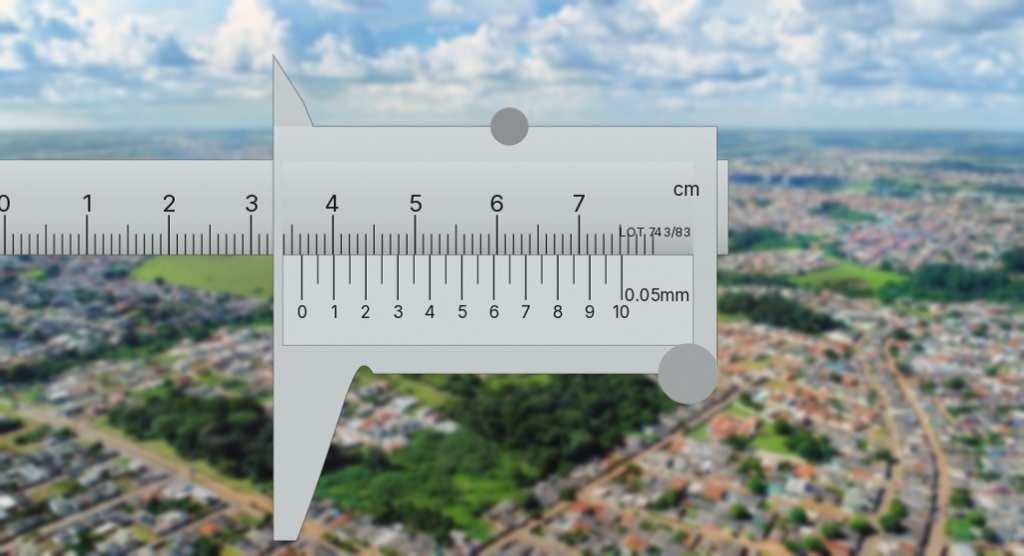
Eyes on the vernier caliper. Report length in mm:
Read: 36.2 mm
